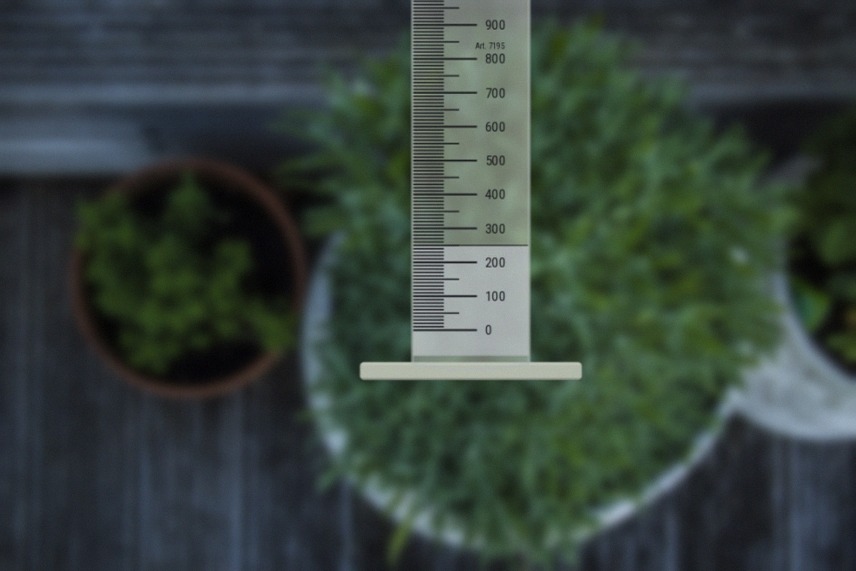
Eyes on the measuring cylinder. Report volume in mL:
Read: 250 mL
